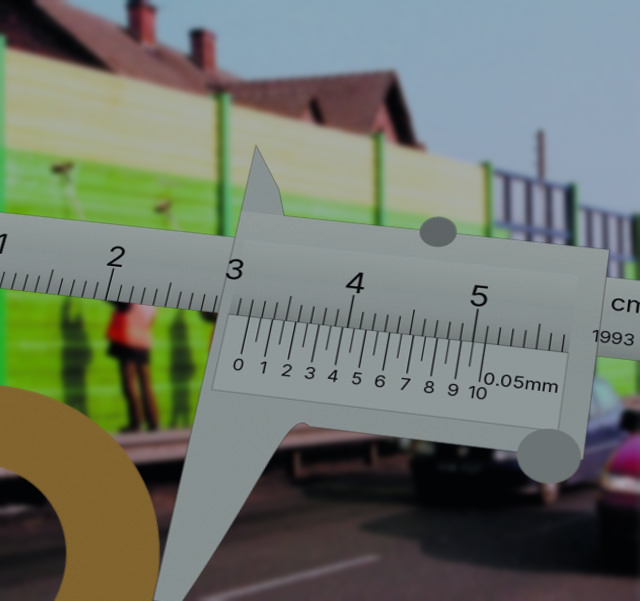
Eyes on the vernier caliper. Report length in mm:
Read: 32.0 mm
